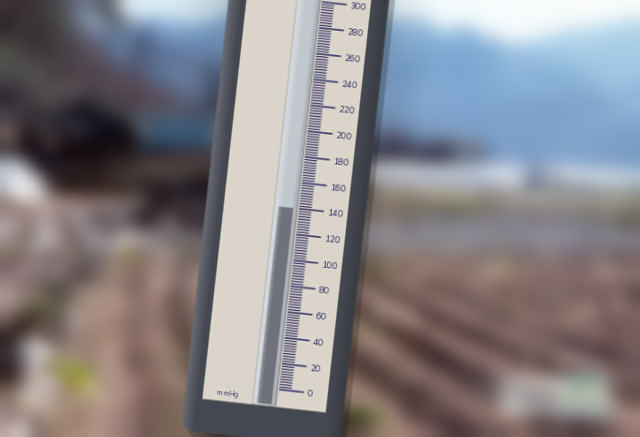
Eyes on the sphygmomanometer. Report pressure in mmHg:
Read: 140 mmHg
